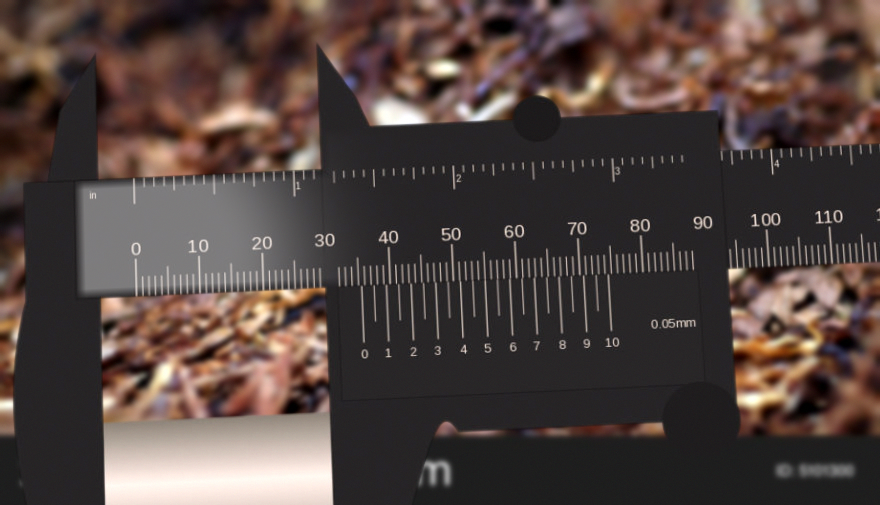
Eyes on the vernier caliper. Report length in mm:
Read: 35.5 mm
